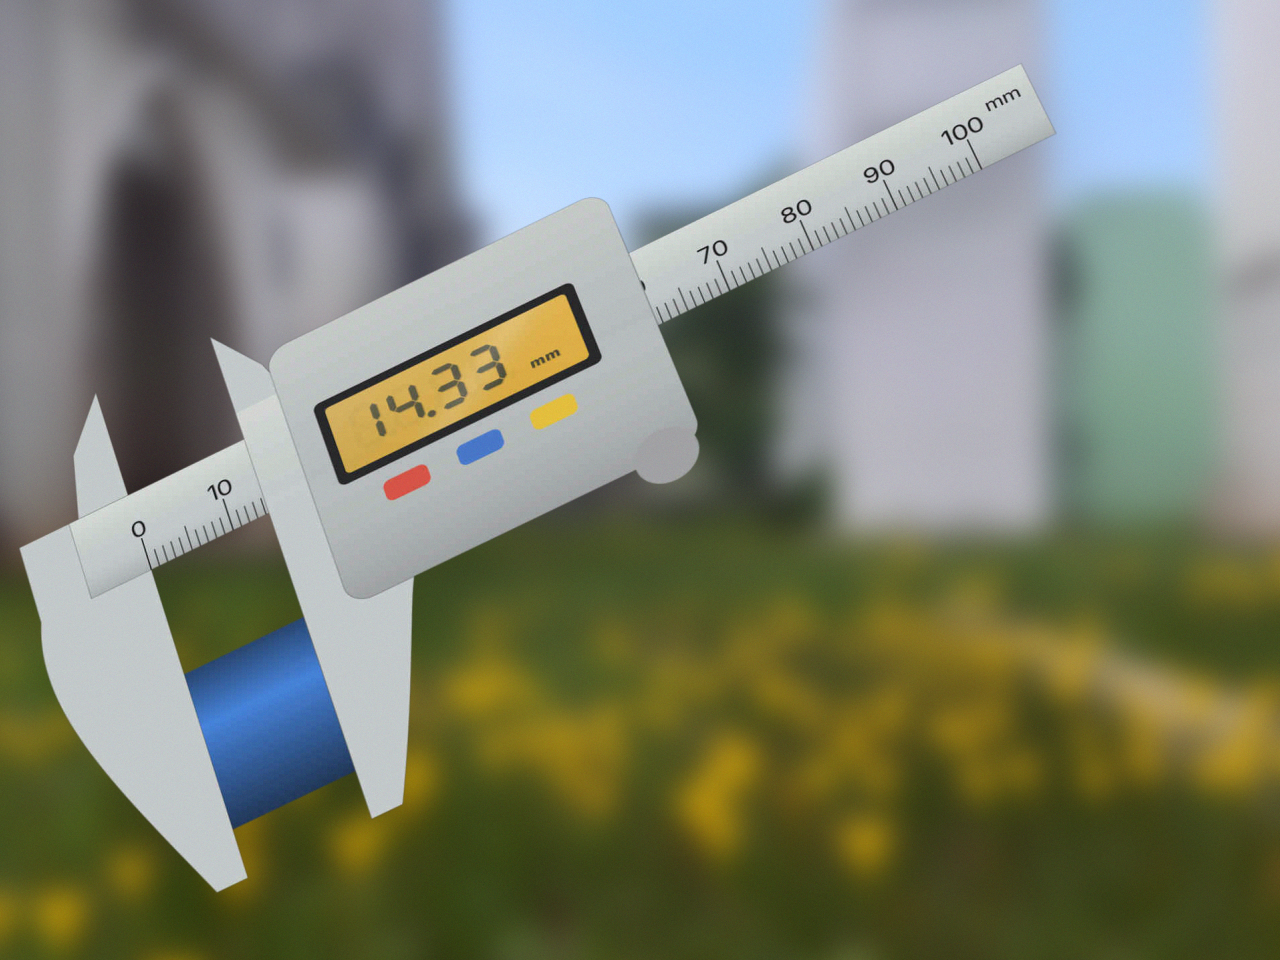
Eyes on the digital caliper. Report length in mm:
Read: 14.33 mm
